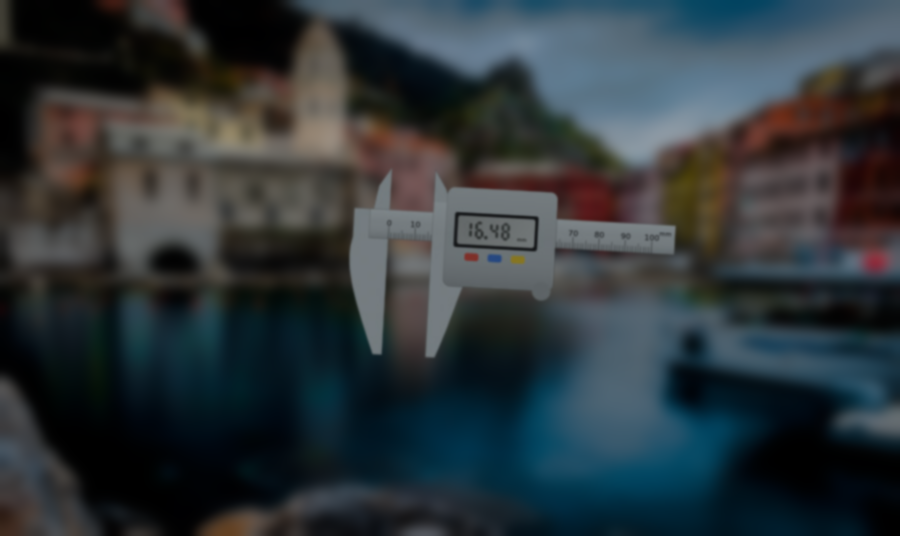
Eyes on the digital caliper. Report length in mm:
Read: 16.48 mm
